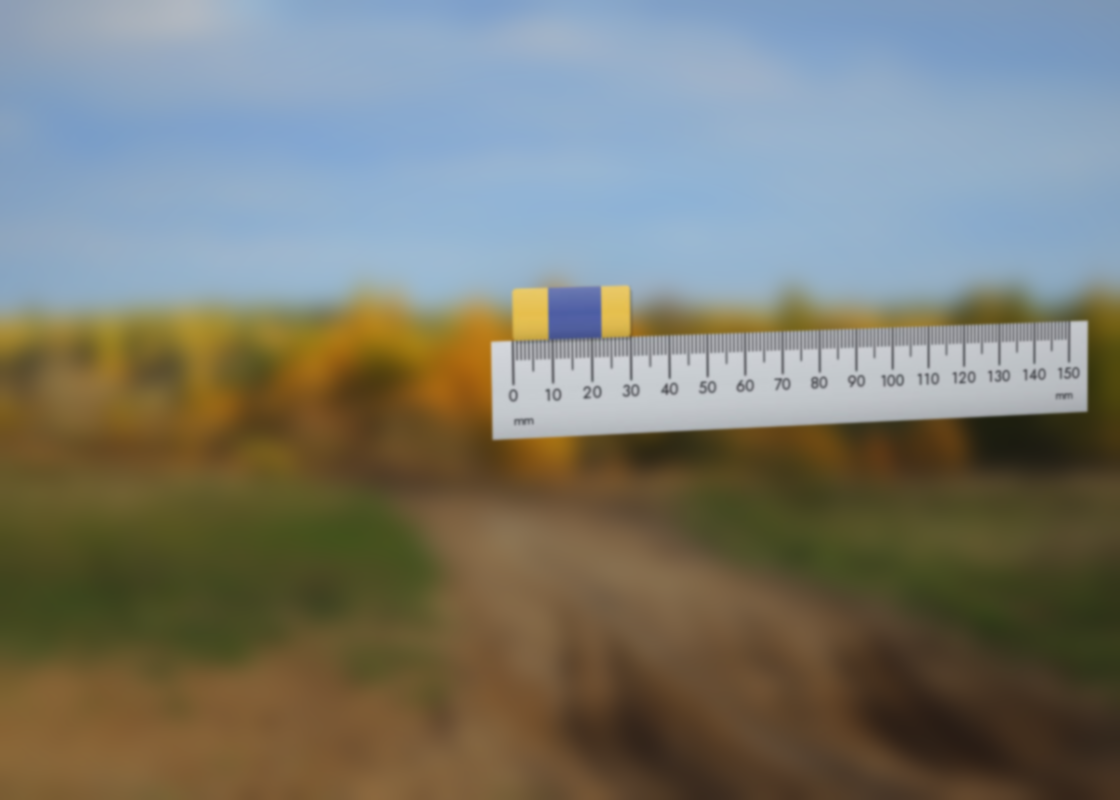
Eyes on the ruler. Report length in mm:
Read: 30 mm
